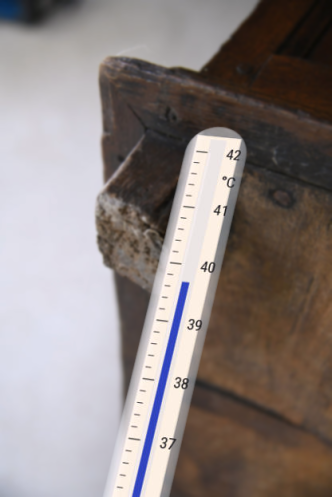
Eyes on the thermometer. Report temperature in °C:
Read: 39.7 °C
